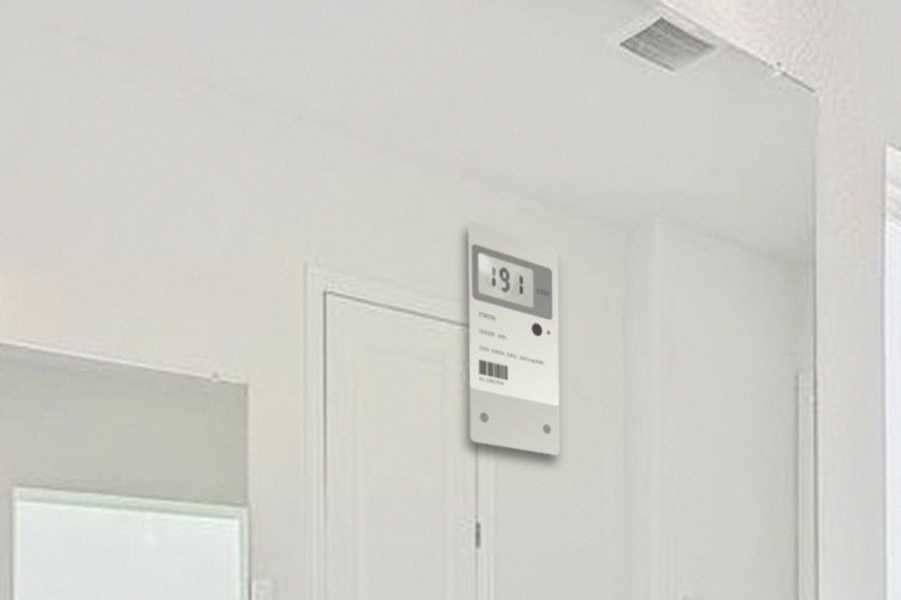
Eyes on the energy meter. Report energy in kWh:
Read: 191 kWh
